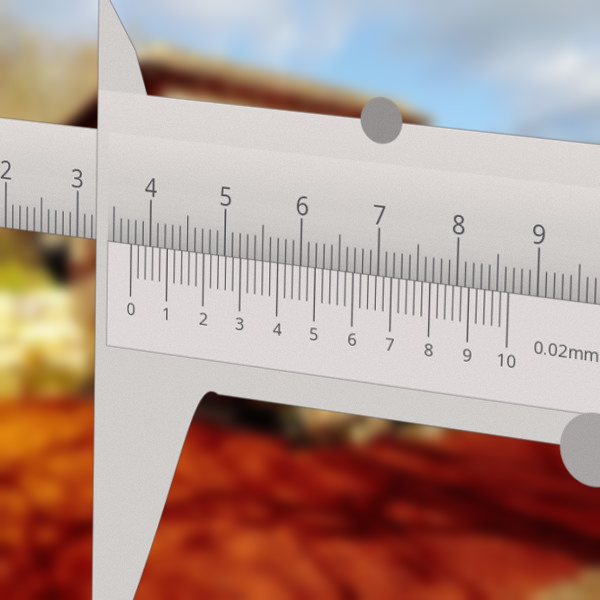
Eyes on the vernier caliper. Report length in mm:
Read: 37.4 mm
